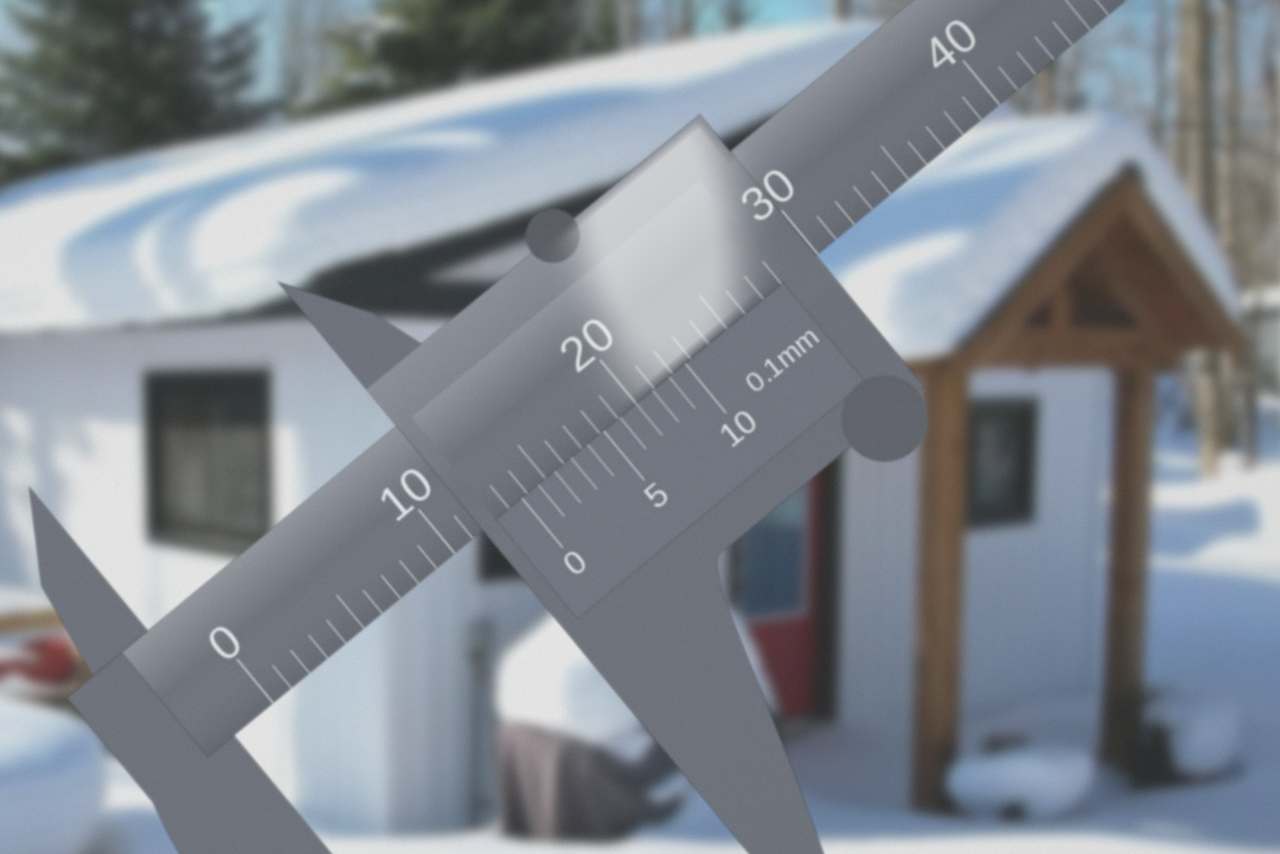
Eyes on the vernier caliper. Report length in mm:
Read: 13.7 mm
